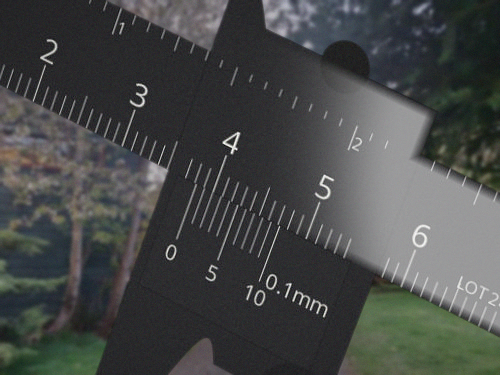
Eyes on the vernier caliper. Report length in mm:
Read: 38.2 mm
